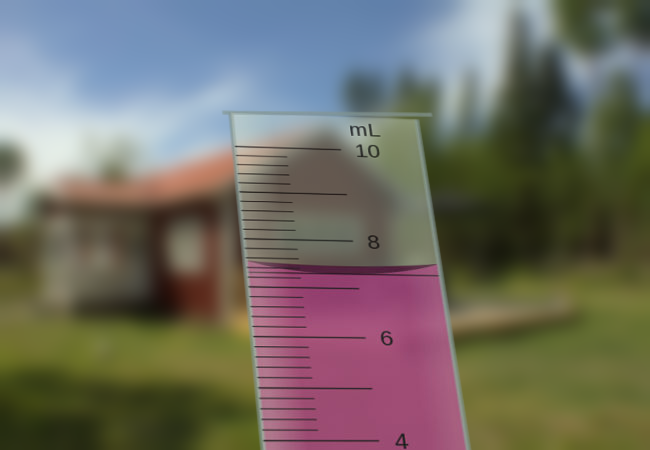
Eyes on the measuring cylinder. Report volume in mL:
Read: 7.3 mL
